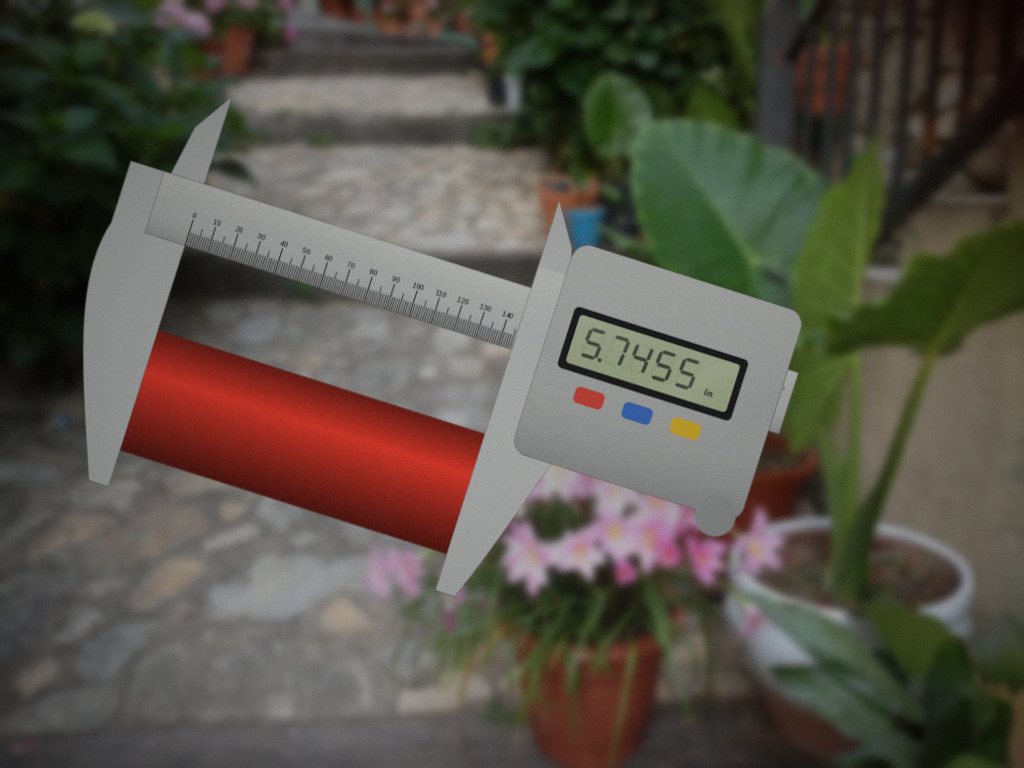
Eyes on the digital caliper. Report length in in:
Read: 5.7455 in
